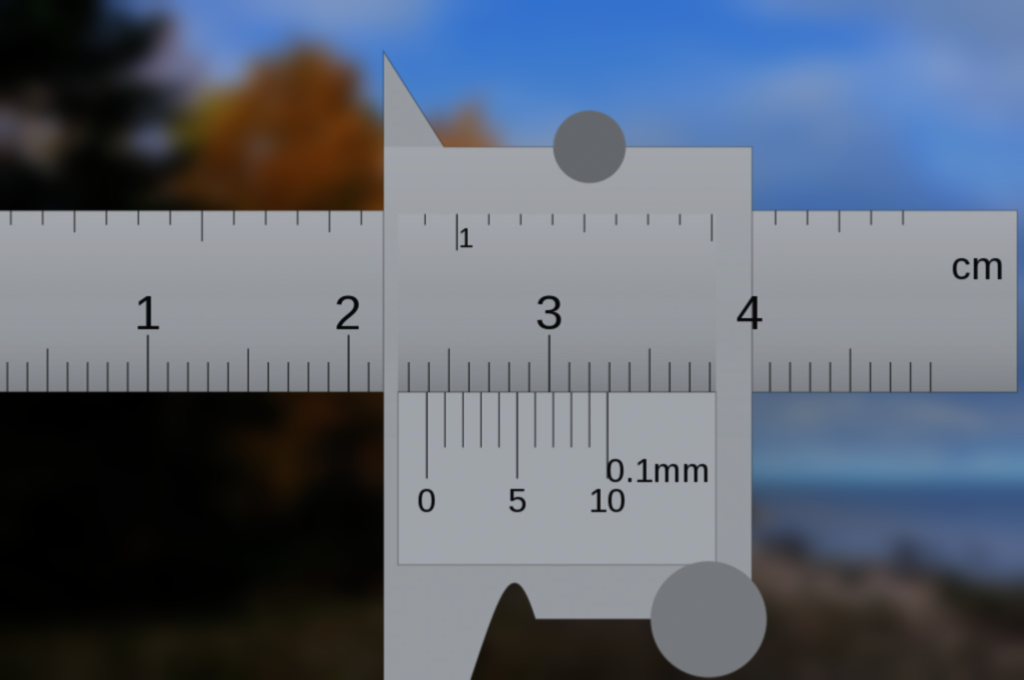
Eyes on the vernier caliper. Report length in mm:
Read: 23.9 mm
